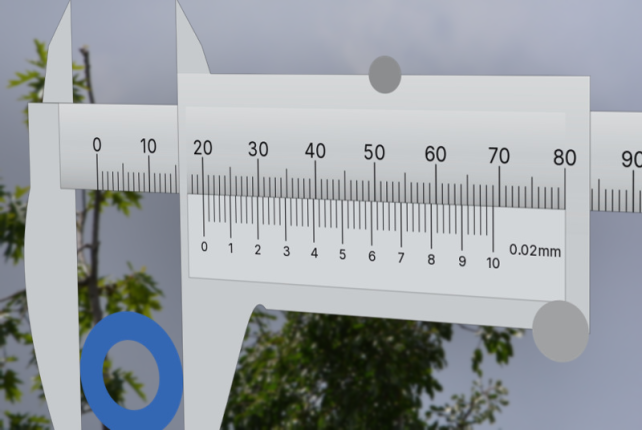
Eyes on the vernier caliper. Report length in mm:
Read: 20.0 mm
